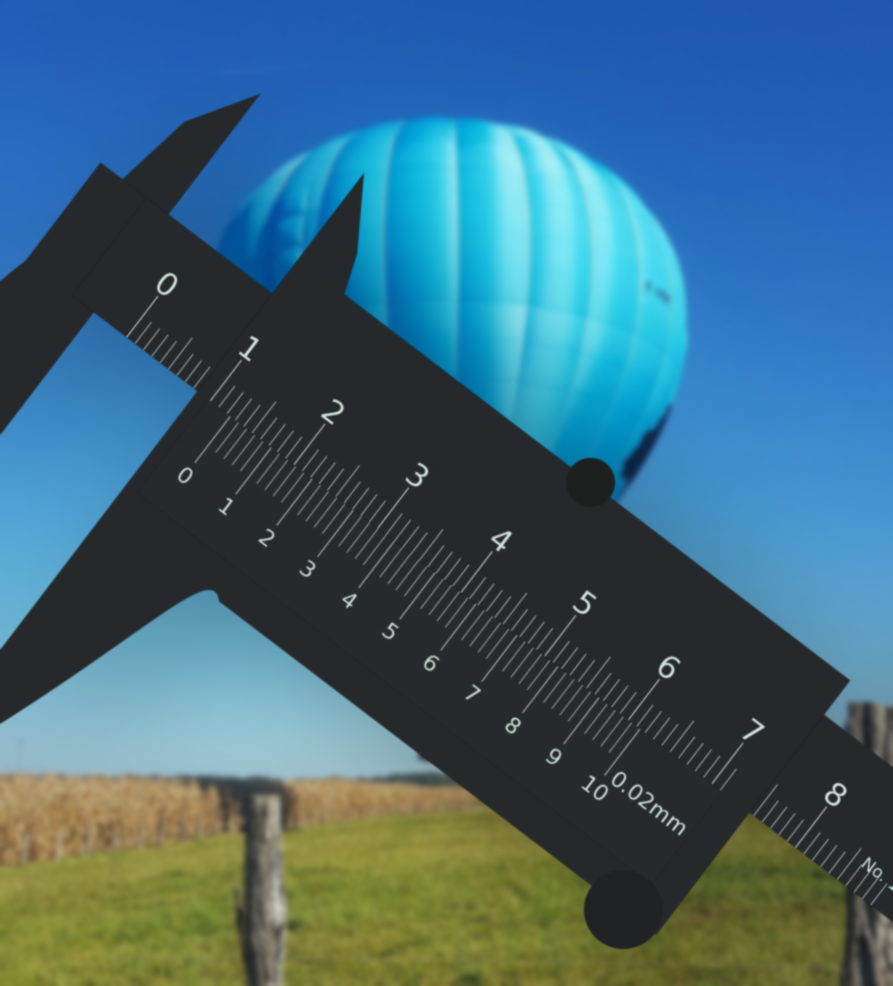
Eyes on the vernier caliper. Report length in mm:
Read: 12.4 mm
